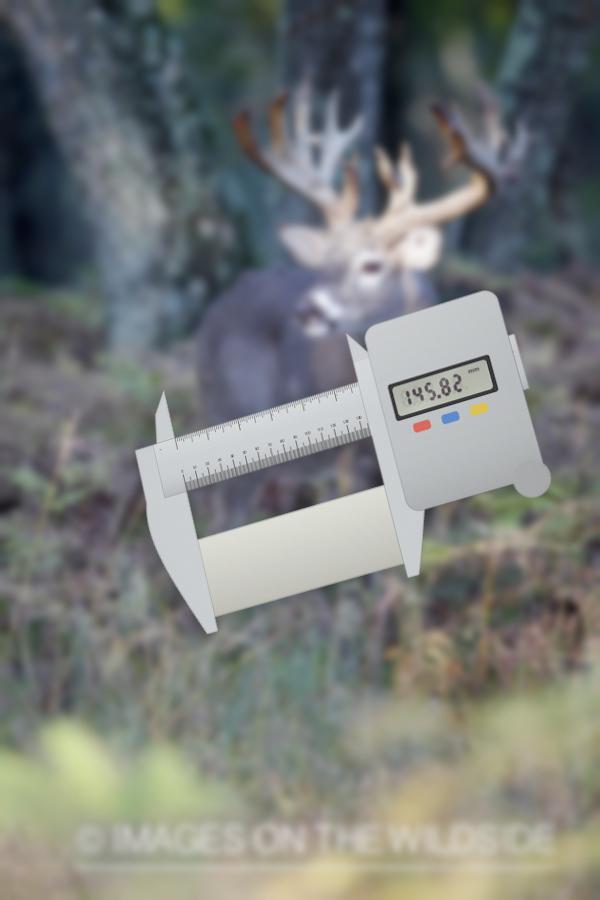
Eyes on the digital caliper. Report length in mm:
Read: 145.82 mm
